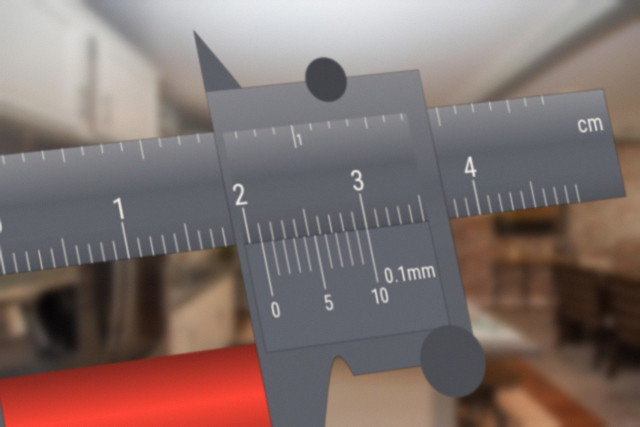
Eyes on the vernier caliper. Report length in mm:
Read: 21.0 mm
